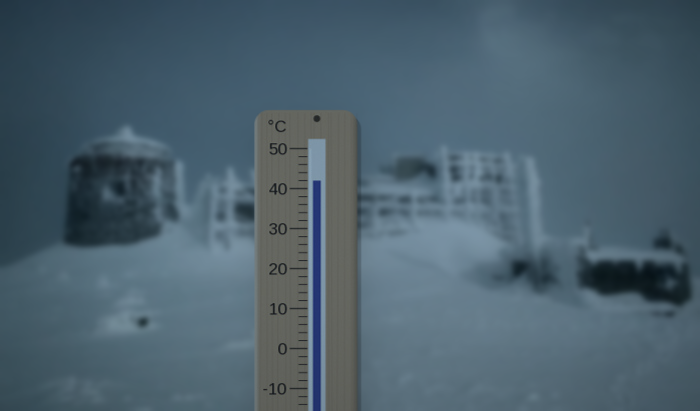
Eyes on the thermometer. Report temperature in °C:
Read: 42 °C
